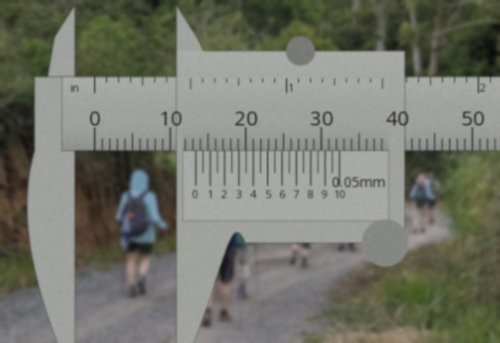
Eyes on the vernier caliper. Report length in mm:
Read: 13.4 mm
